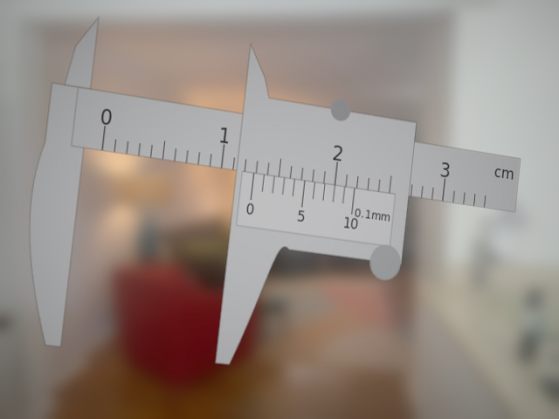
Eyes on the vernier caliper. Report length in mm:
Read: 12.8 mm
